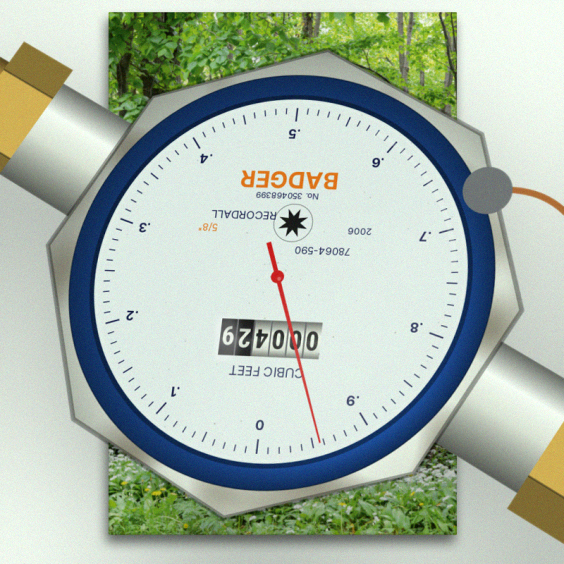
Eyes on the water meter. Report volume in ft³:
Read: 428.94 ft³
